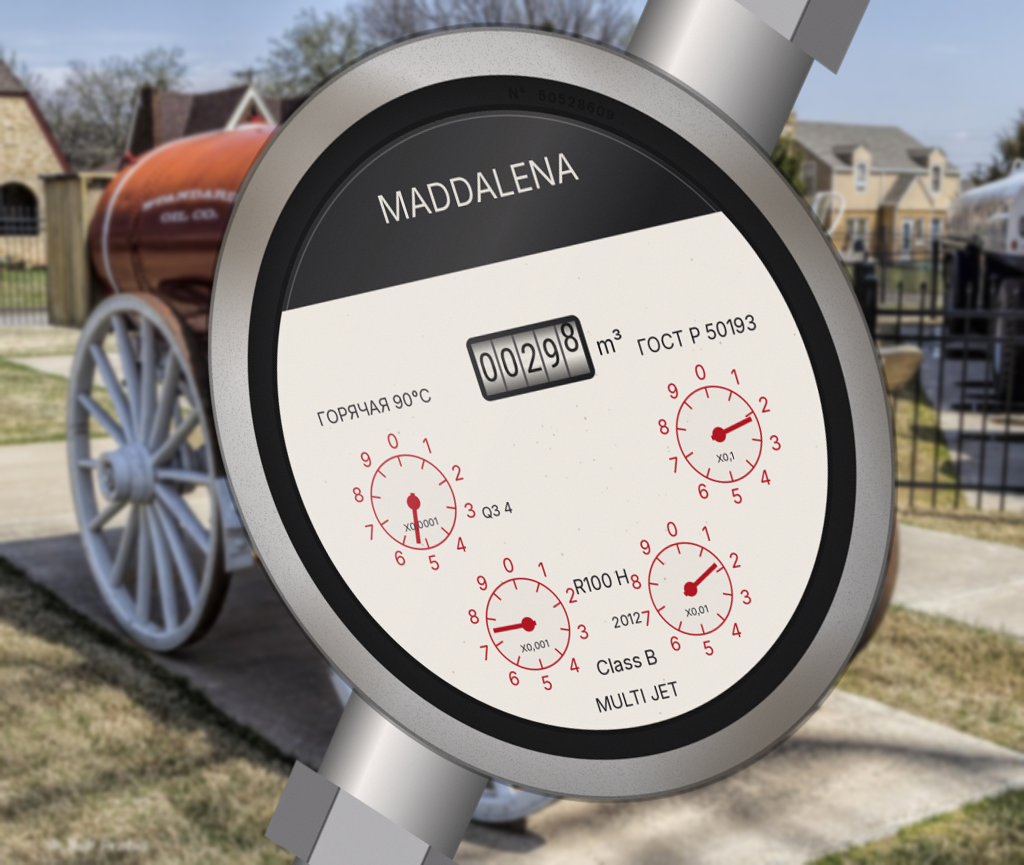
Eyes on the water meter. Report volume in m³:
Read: 298.2175 m³
